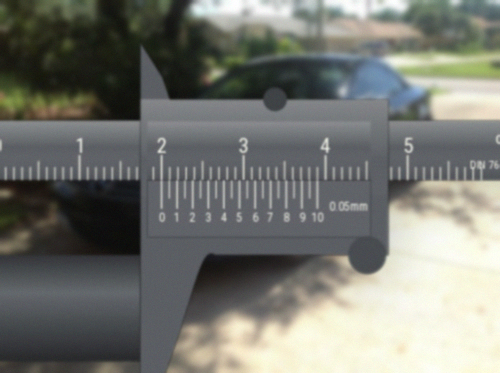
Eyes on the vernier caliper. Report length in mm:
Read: 20.0 mm
